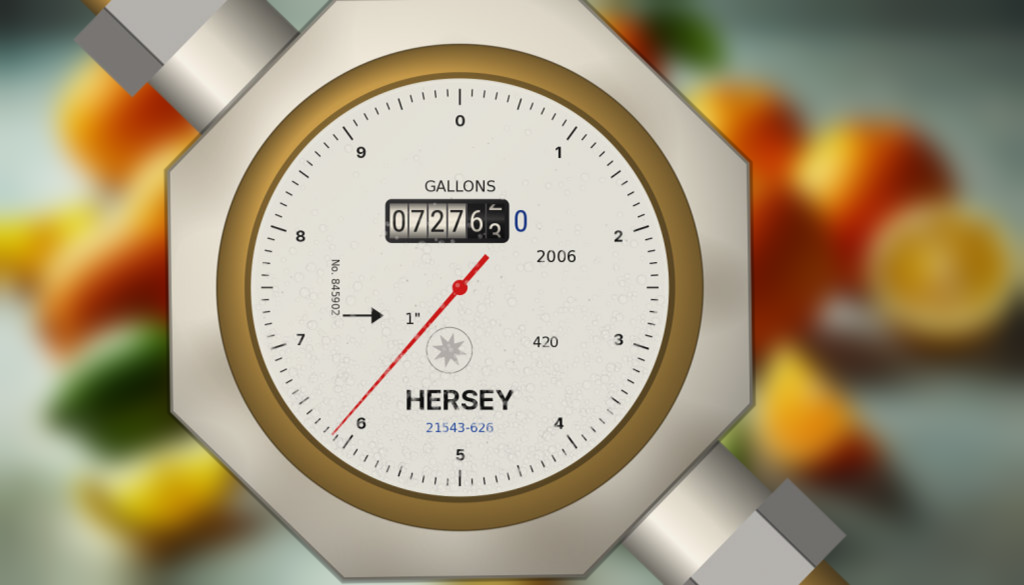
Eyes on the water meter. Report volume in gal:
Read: 727626.1 gal
